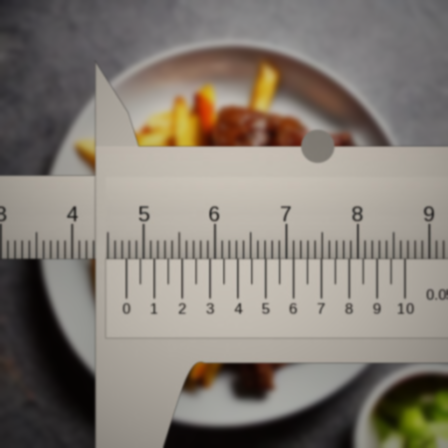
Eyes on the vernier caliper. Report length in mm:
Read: 47.6 mm
